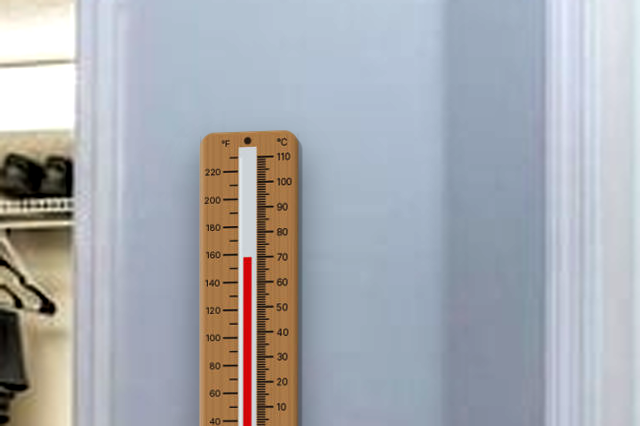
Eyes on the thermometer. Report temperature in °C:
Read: 70 °C
